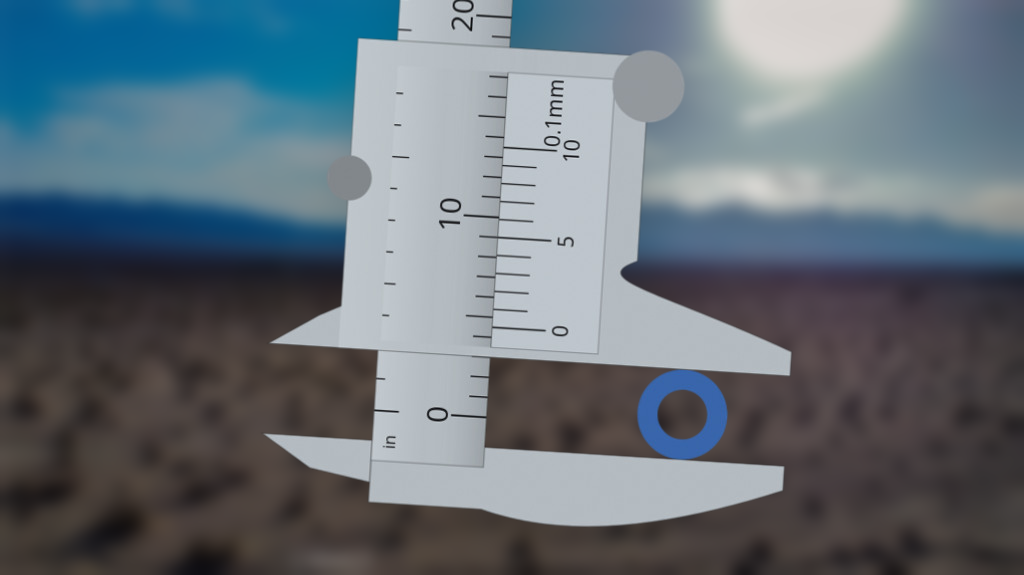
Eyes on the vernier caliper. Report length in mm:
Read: 4.5 mm
